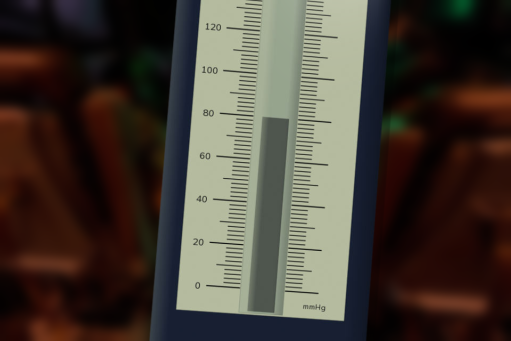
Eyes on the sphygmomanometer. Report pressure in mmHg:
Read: 80 mmHg
